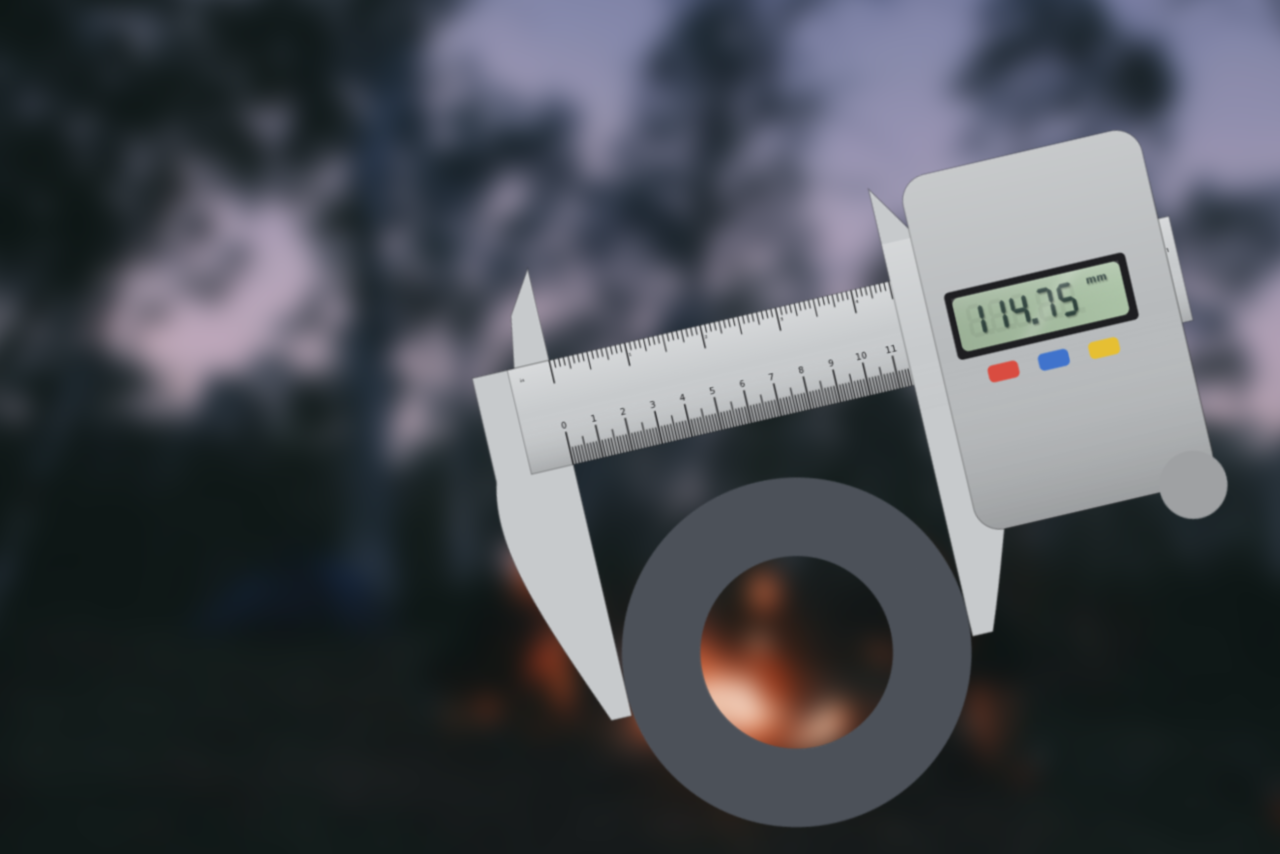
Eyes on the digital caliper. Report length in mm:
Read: 114.75 mm
